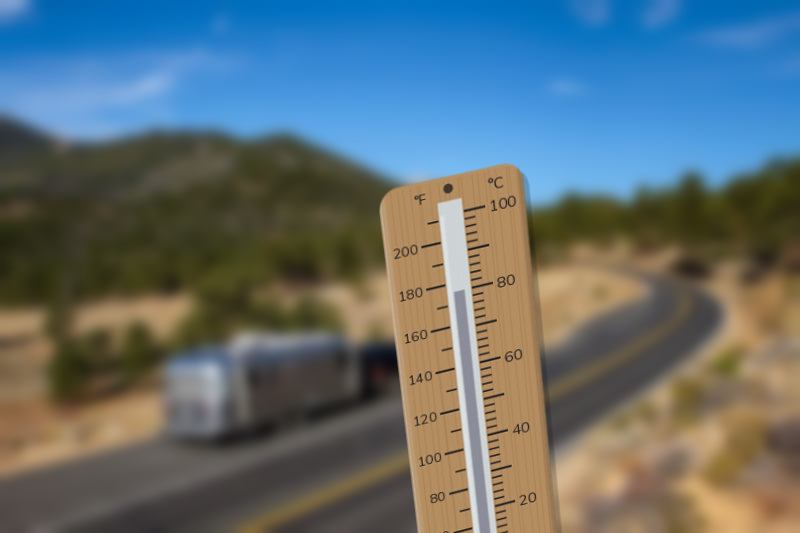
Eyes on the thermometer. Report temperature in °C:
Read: 80 °C
